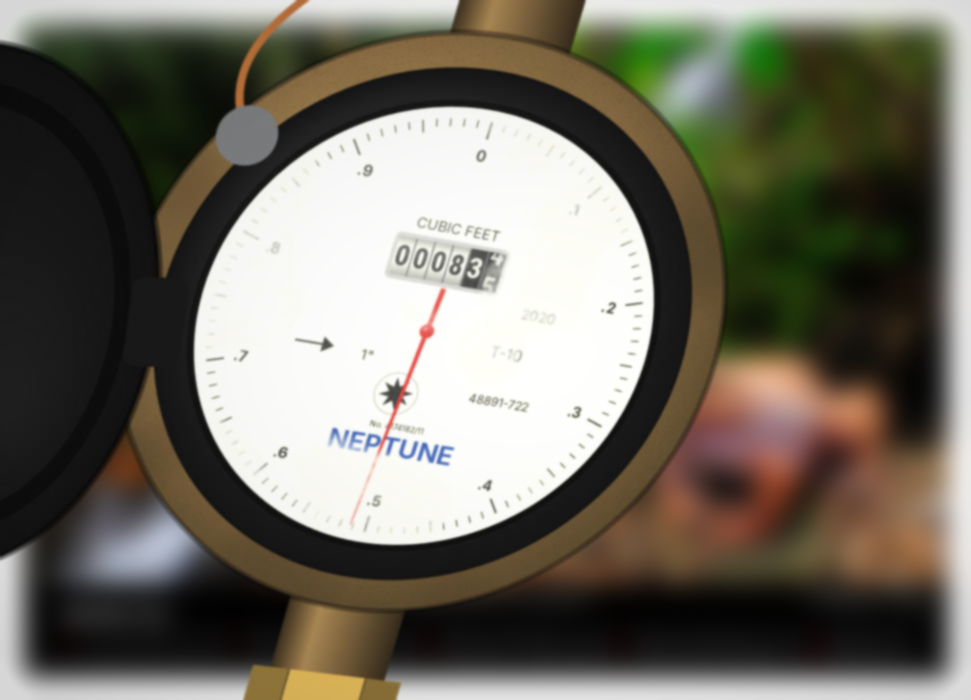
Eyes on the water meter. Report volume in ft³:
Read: 834.51 ft³
